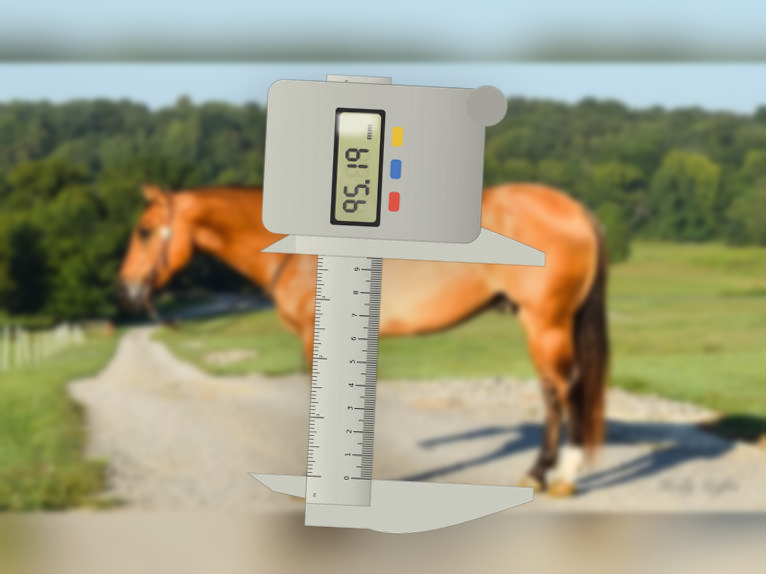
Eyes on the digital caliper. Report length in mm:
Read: 95.19 mm
